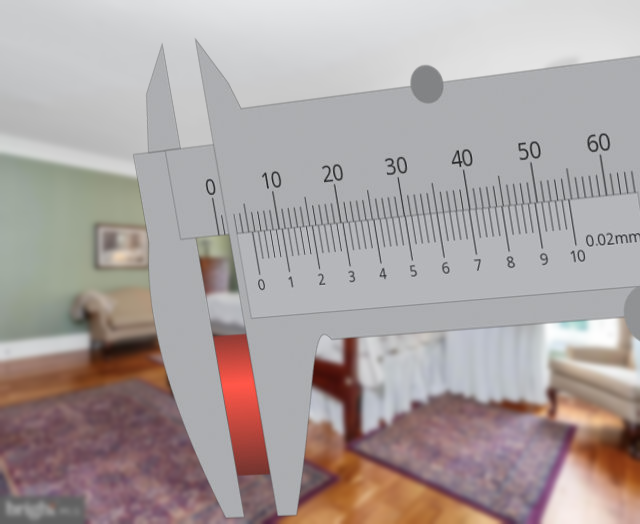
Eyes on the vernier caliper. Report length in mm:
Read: 5.6 mm
